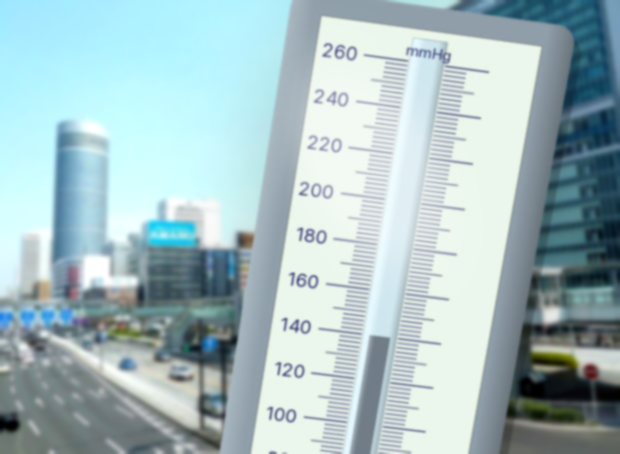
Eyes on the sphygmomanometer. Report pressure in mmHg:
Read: 140 mmHg
